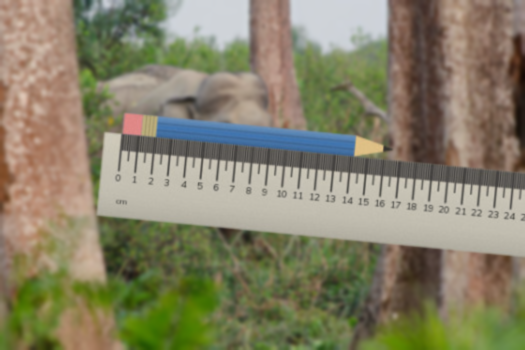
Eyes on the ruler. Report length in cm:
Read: 16.5 cm
